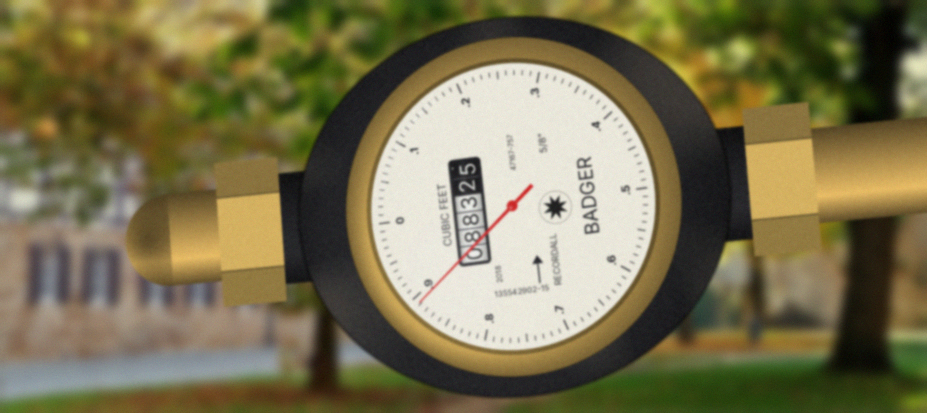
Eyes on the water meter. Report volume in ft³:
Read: 88324.89 ft³
